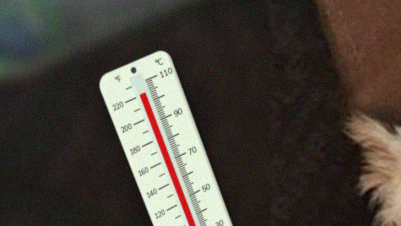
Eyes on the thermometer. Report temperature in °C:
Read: 105 °C
